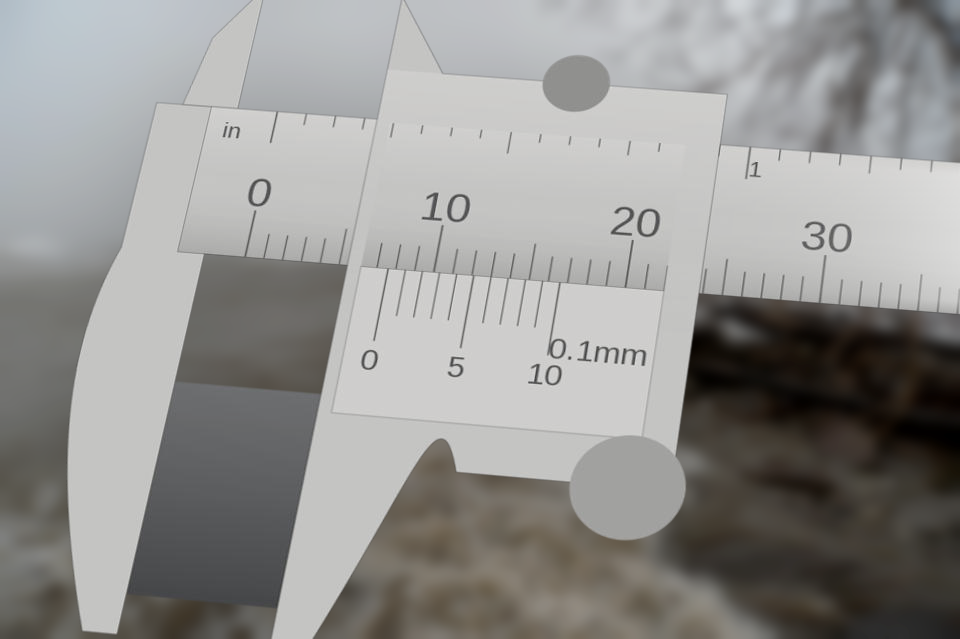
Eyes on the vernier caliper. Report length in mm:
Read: 7.6 mm
